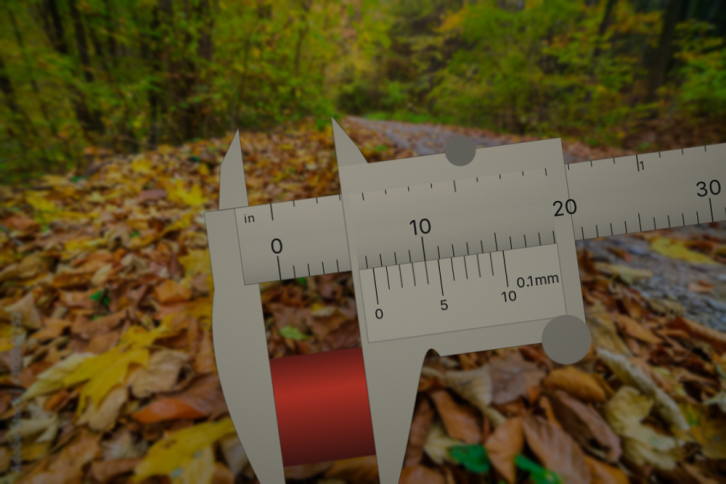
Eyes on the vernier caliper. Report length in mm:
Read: 6.4 mm
